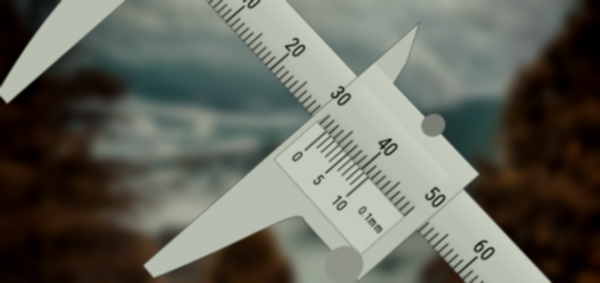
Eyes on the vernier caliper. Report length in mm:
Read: 32.5 mm
